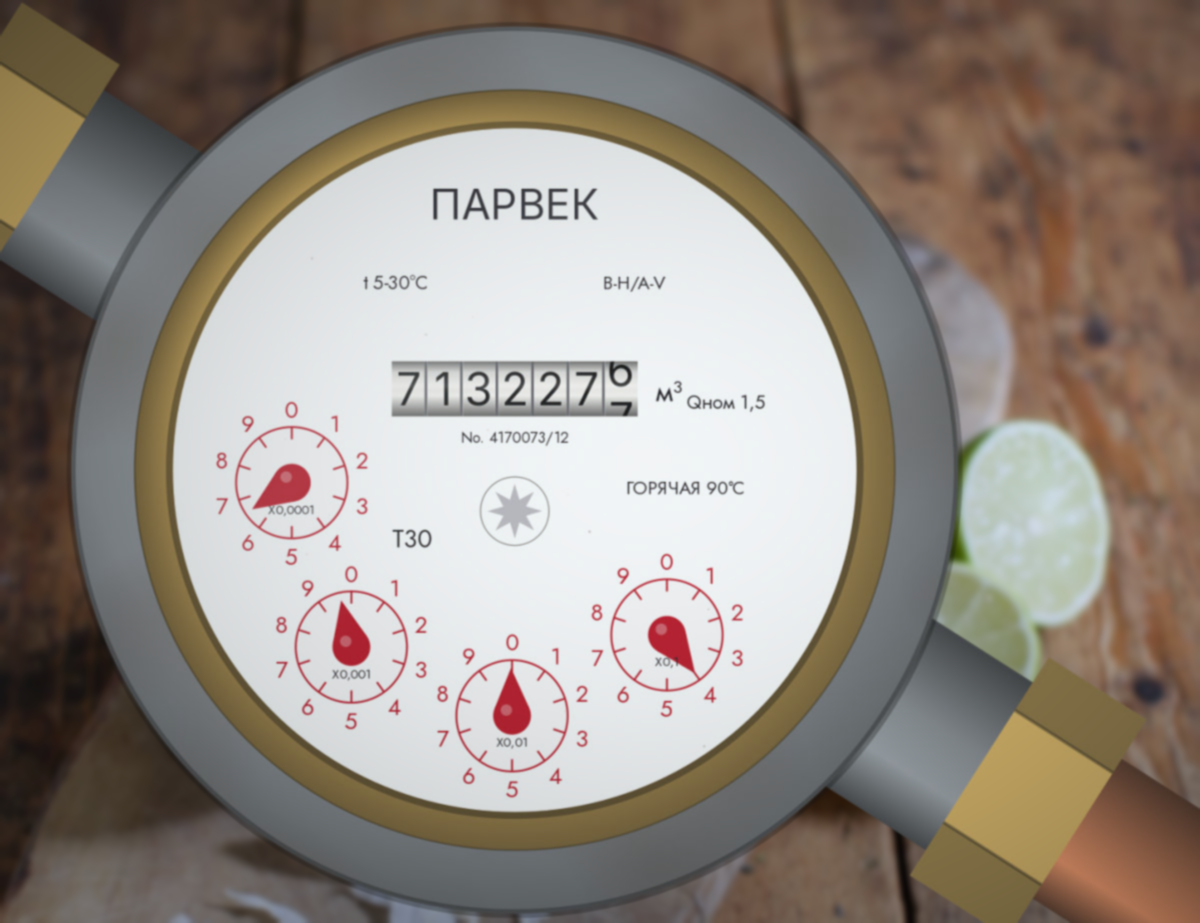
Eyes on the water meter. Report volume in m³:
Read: 7132276.3996 m³
